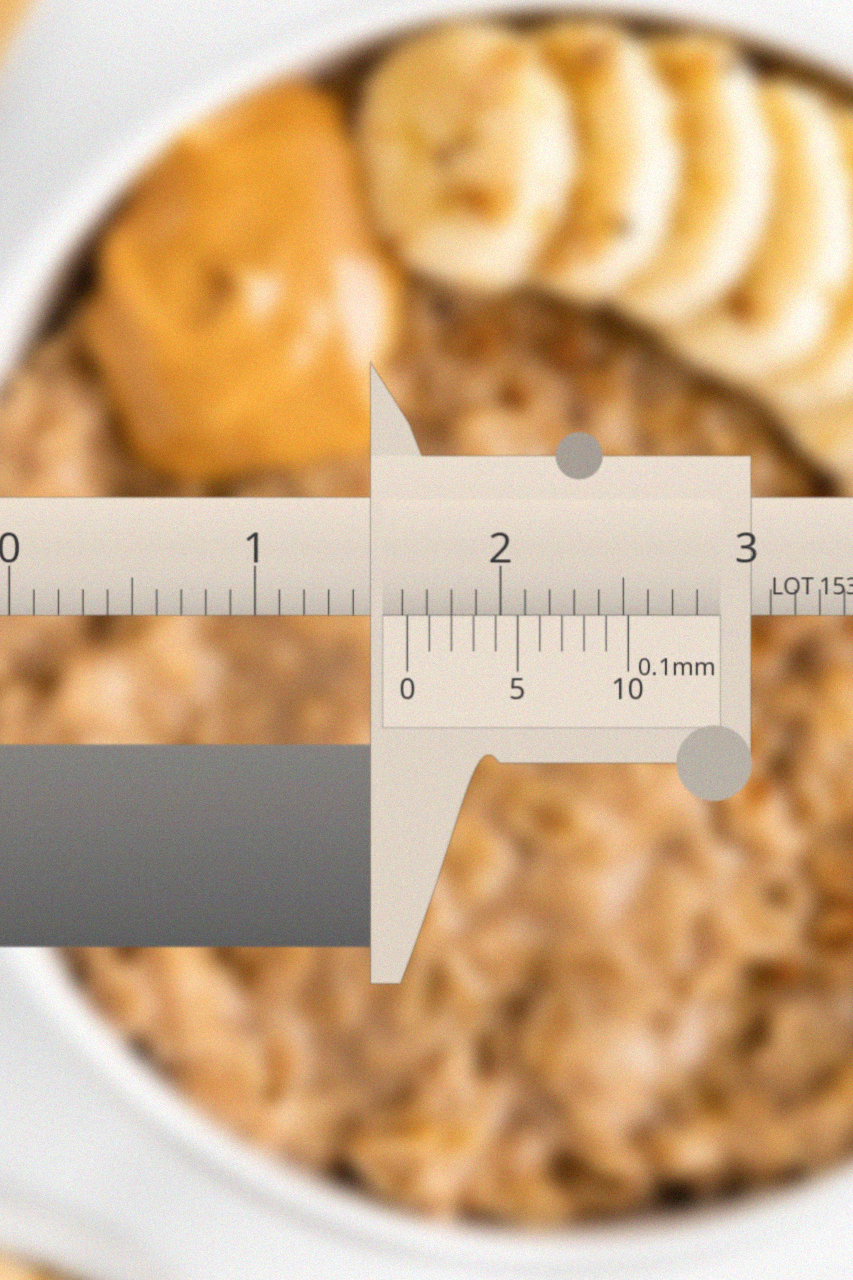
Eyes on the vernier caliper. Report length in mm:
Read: 16.2 mm
